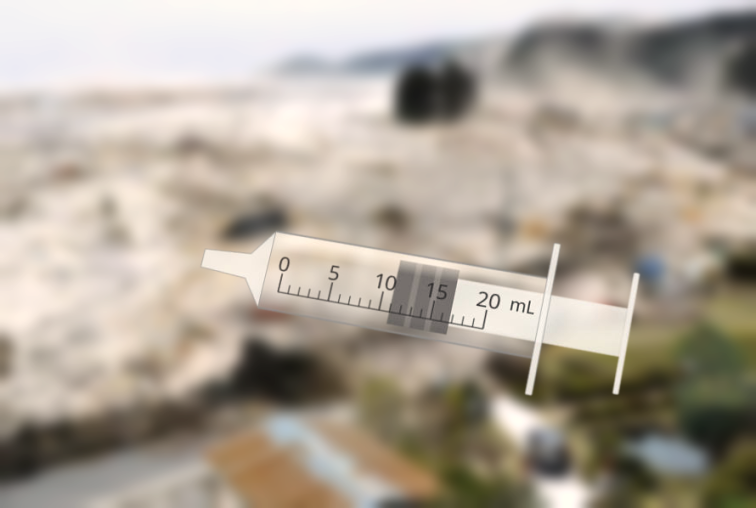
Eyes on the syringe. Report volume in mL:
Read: 11 mL
